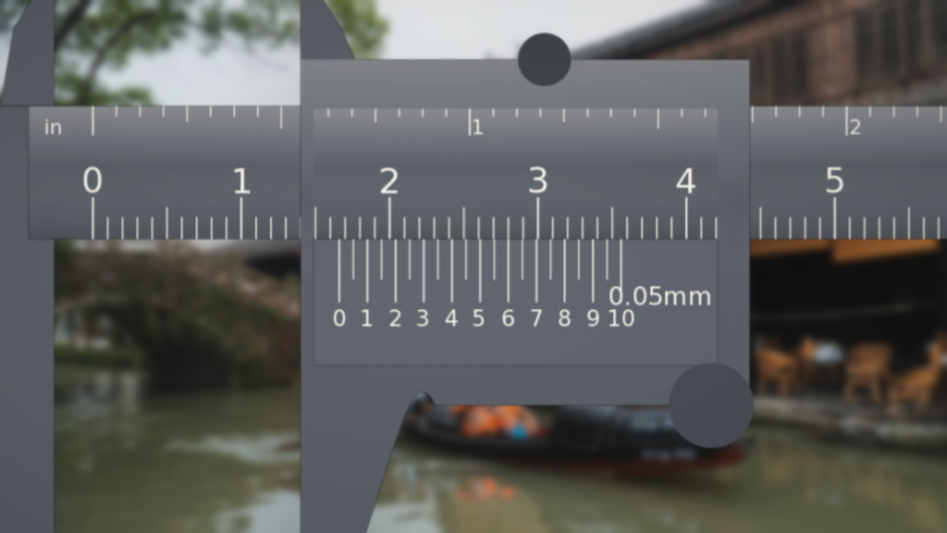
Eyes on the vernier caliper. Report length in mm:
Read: 16.6 mm
